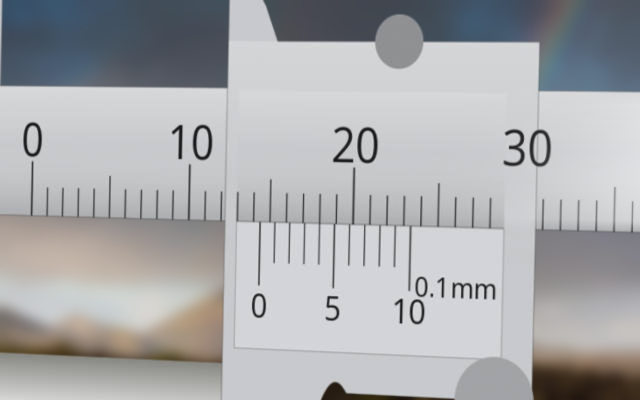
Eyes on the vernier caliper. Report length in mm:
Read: 14.4 mm
